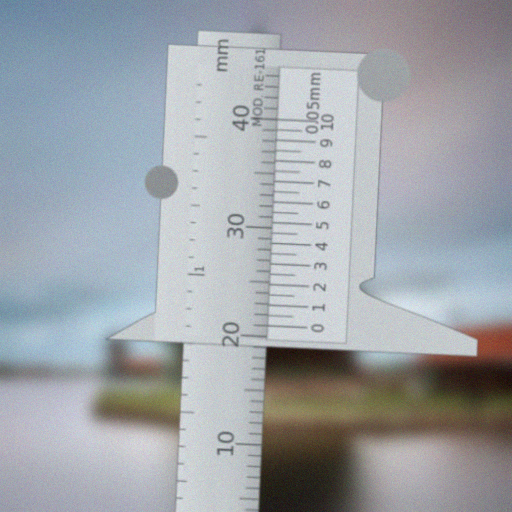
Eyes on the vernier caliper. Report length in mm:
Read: 21.0 mm
